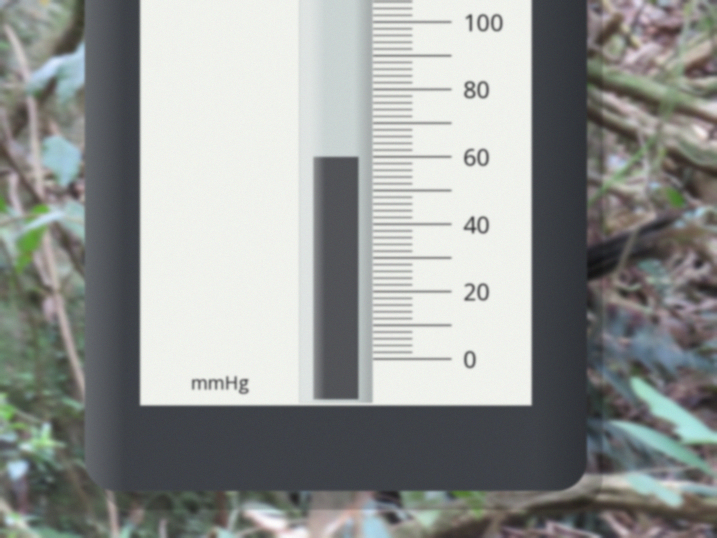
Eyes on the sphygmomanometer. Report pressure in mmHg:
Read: 60 mmHg
